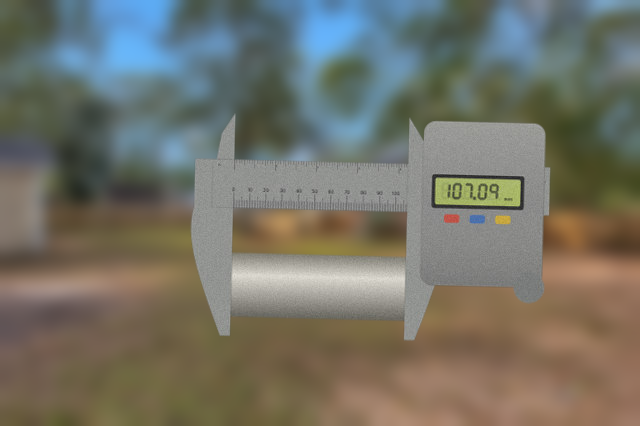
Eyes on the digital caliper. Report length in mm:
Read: 107.09 mm
